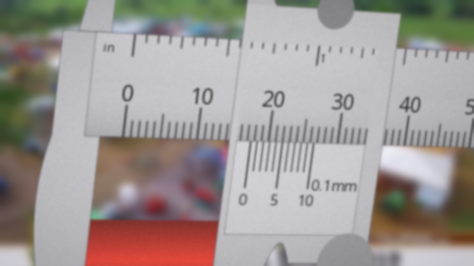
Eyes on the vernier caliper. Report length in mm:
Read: 17.5 mm
